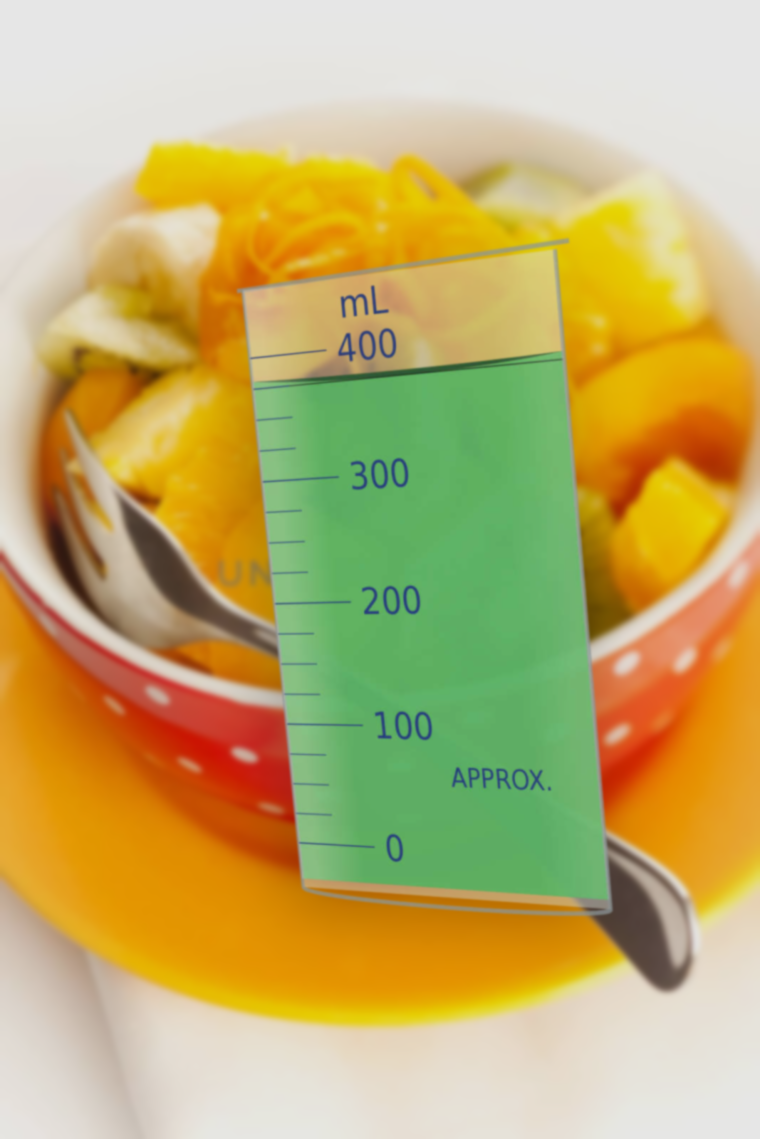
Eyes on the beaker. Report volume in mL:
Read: 375 mL
